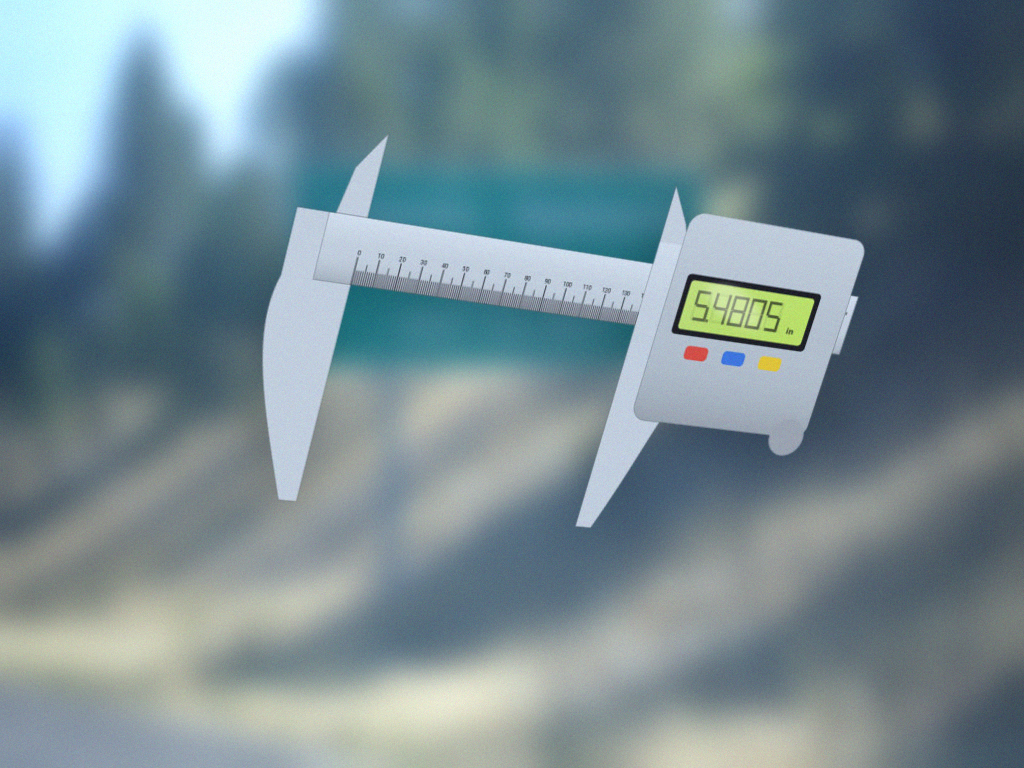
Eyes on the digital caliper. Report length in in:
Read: 5.4805 in
